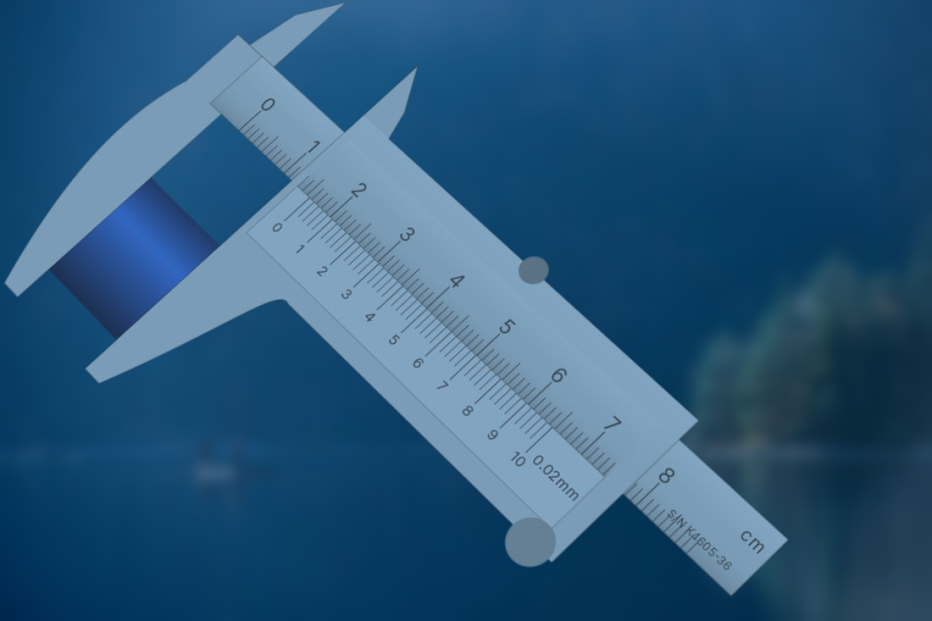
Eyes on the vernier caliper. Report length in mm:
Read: 15.6 mm
